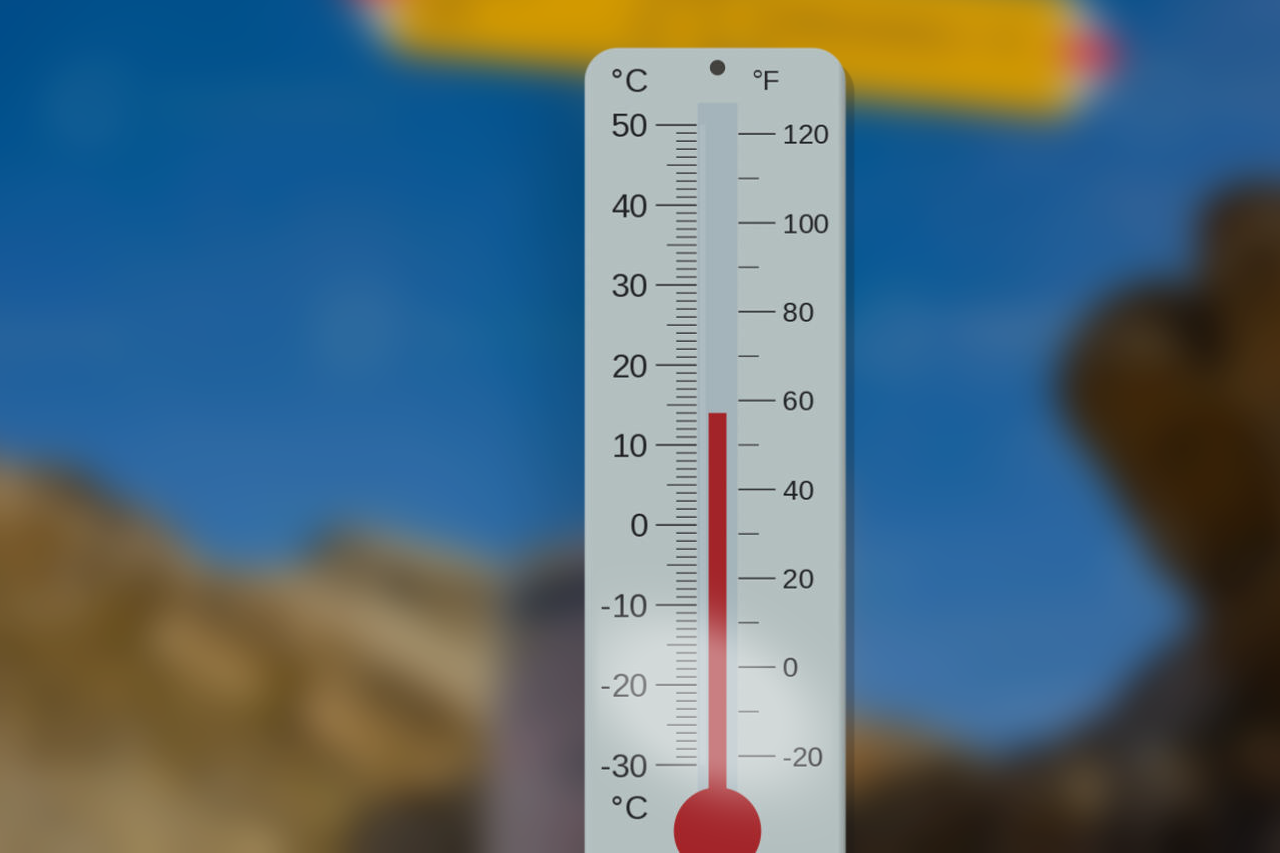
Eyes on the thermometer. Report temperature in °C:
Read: 14 °C
